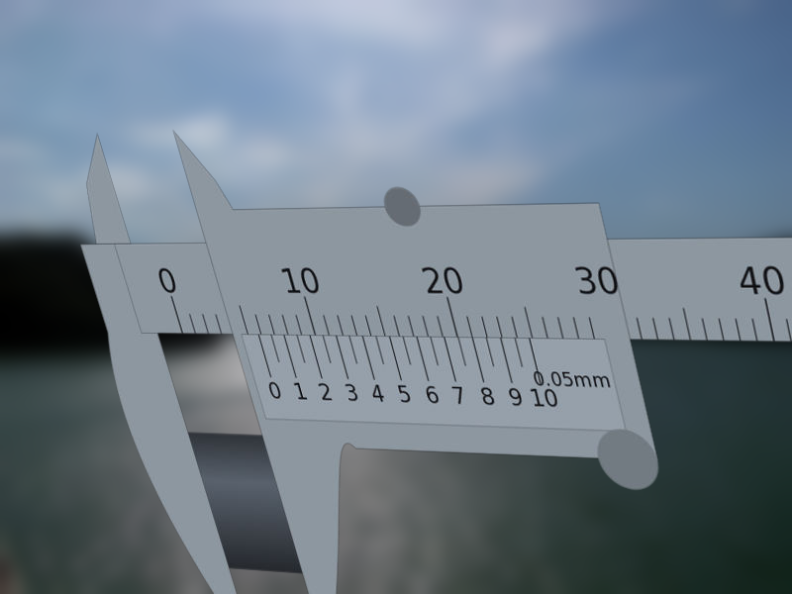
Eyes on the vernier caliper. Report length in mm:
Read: 5.8 mm
